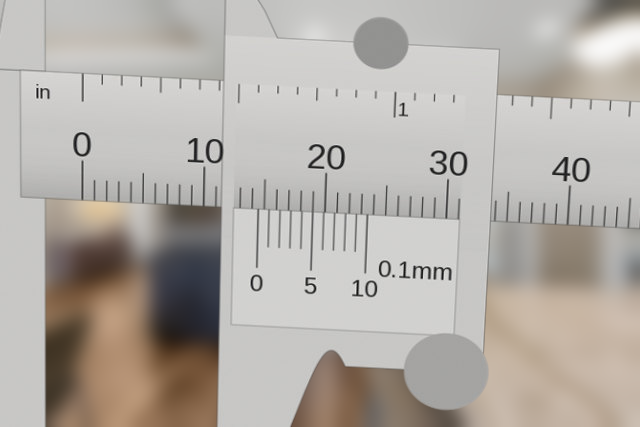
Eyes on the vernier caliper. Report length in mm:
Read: 14.5 mm
